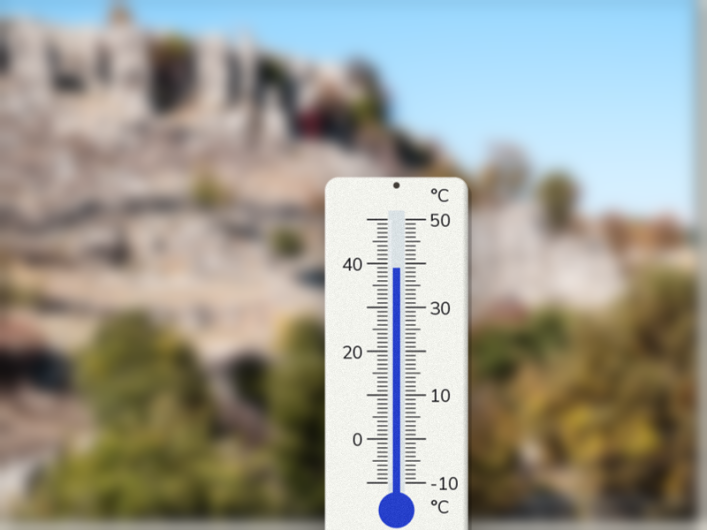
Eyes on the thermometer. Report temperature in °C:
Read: 39 °C
